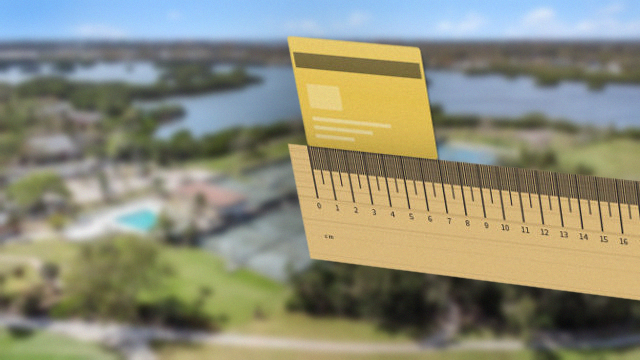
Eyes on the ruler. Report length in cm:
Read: 7 cm
